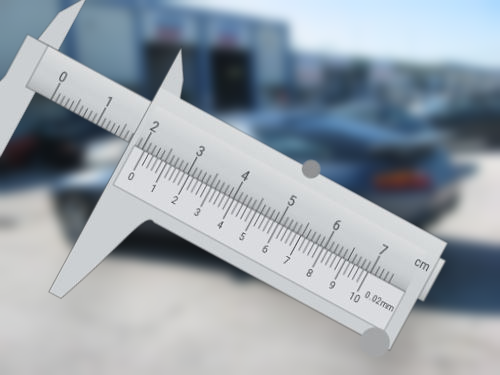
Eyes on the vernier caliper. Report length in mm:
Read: 20.5 mm
